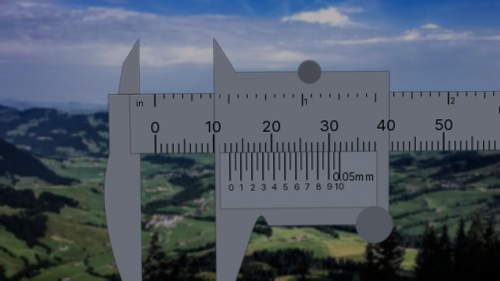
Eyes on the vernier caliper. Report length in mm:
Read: 12.8 mm
